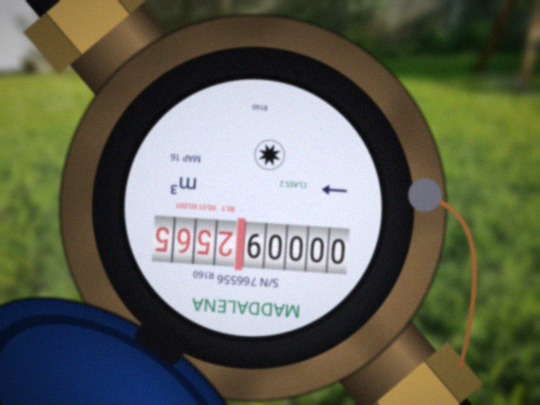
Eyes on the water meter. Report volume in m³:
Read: 9.2565 m³
